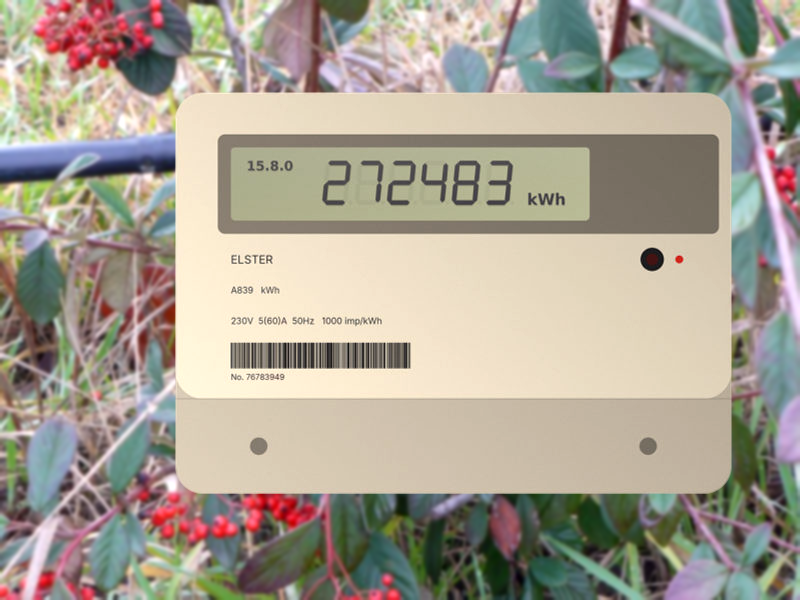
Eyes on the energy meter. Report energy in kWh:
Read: 272483 kWh
